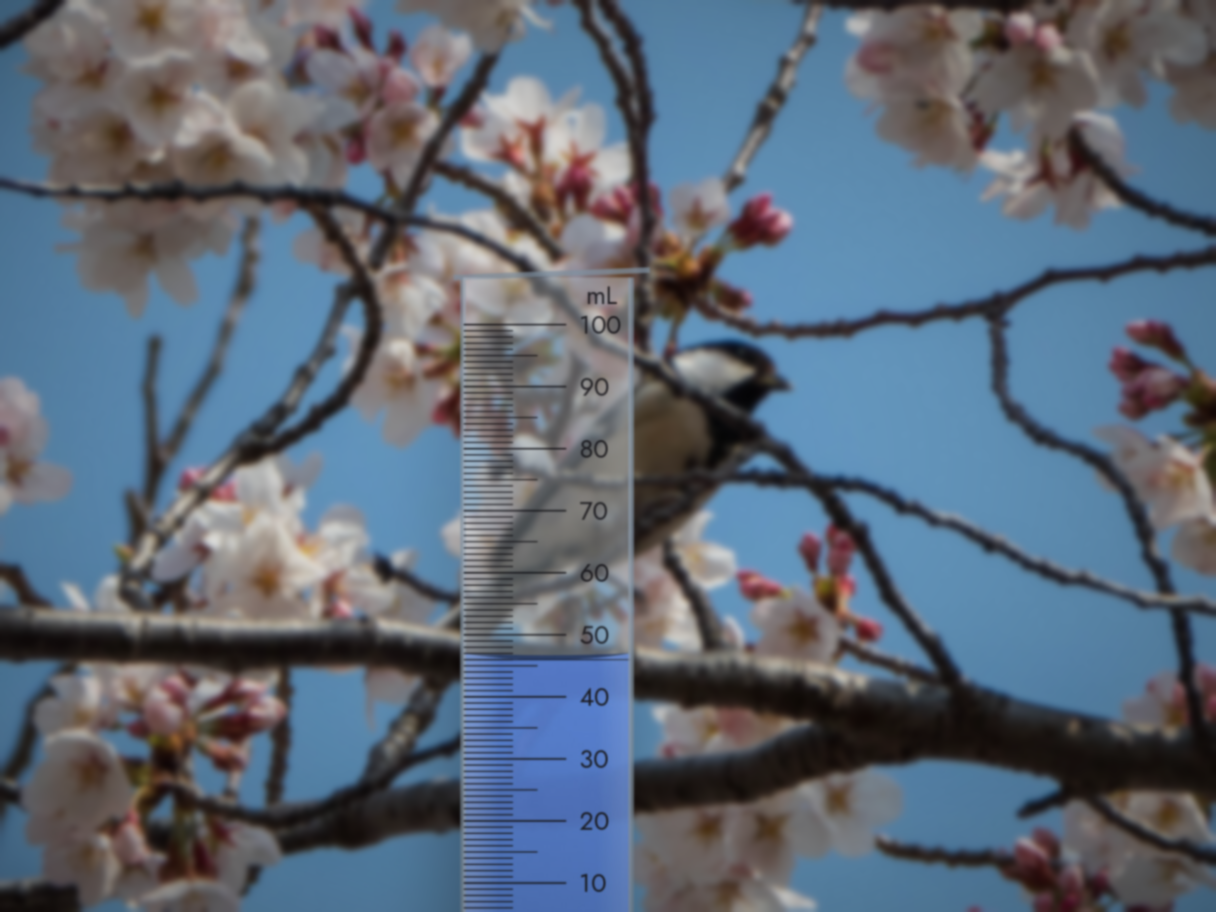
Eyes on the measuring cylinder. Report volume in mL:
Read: 46 mL
